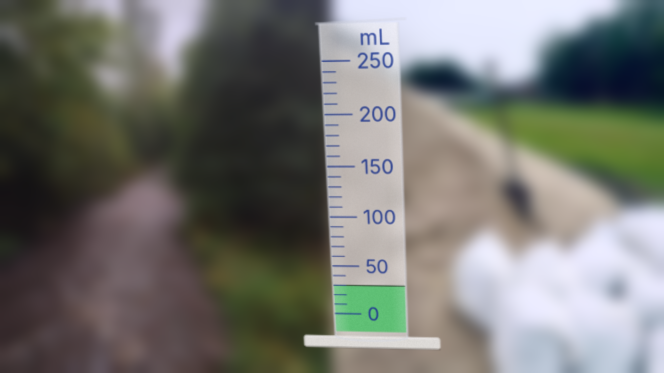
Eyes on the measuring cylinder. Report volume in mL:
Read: 30 mL
